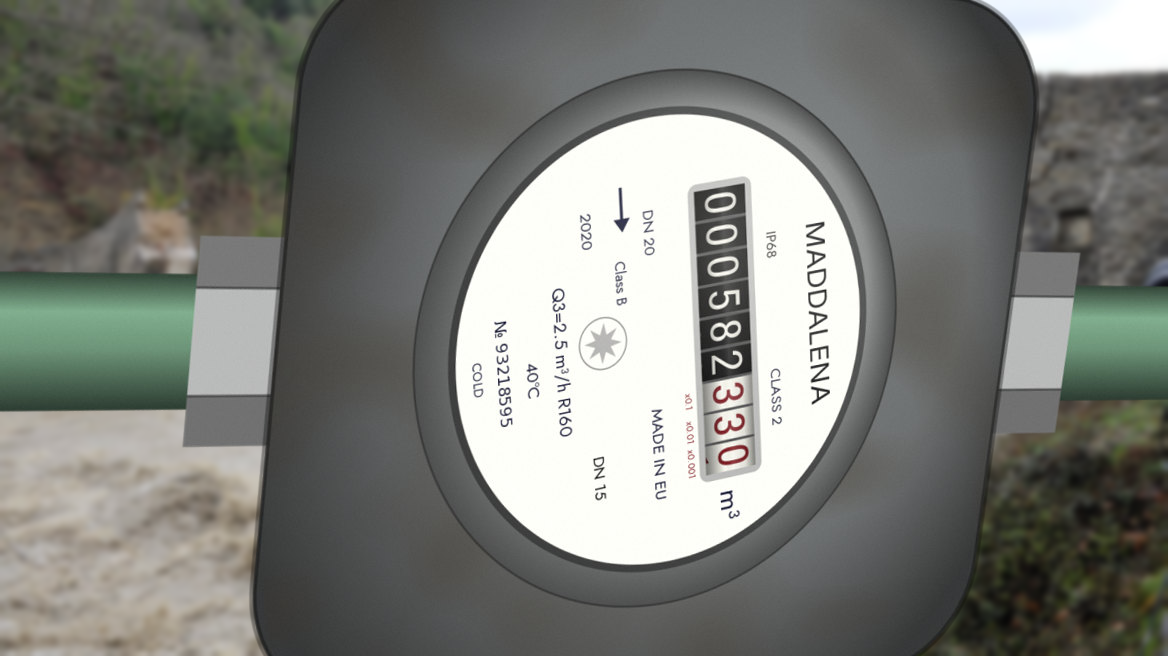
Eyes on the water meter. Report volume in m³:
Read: 582.330 m³
